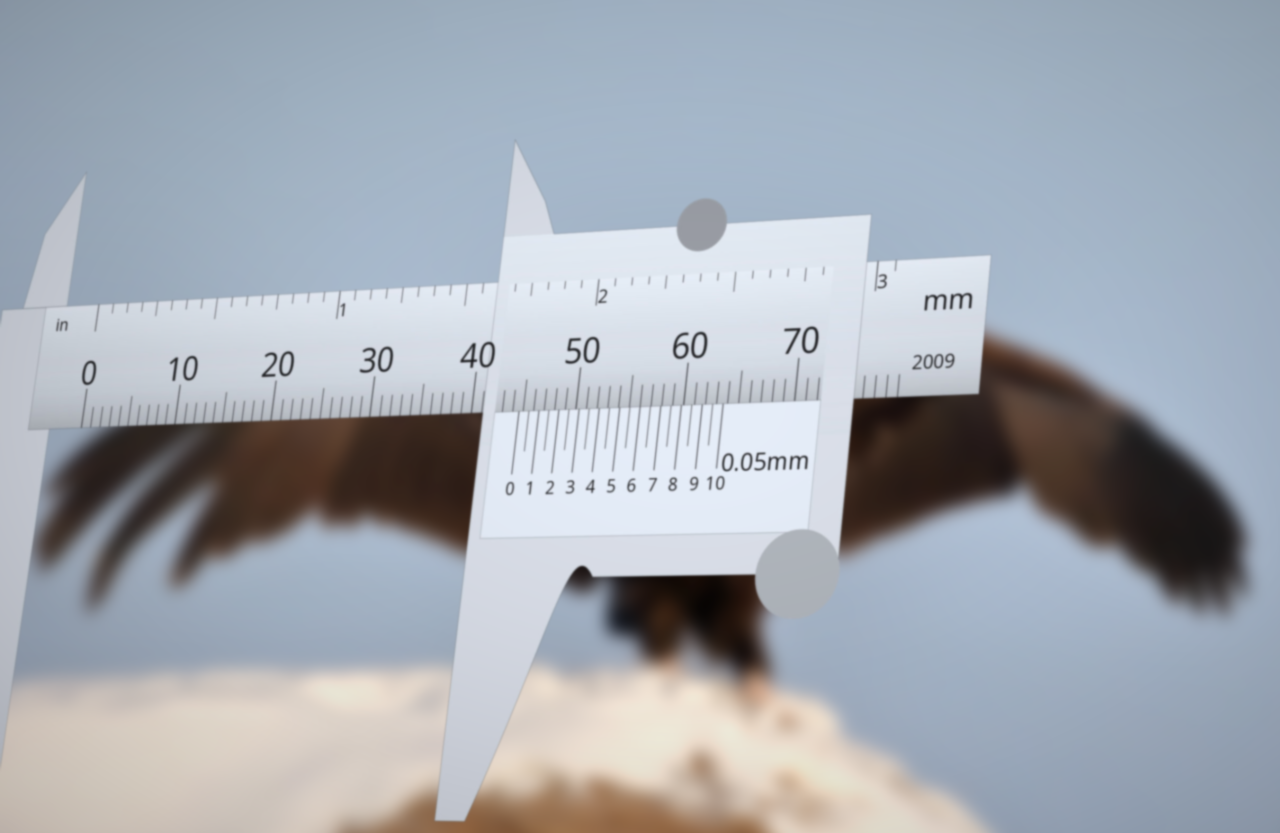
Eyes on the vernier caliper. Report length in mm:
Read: 44.6 mm
